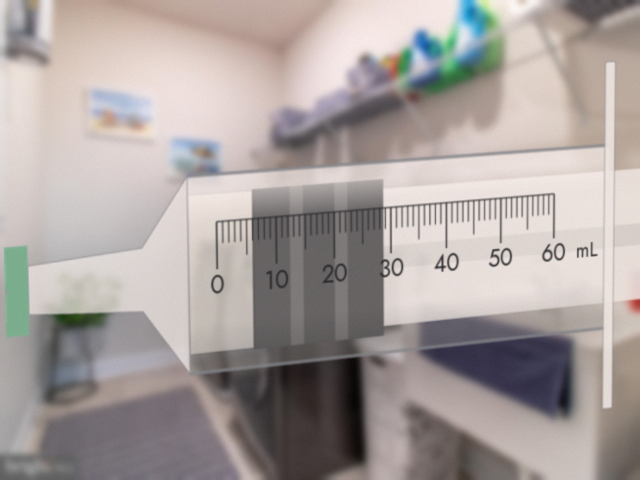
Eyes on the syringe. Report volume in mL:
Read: 6 mL
